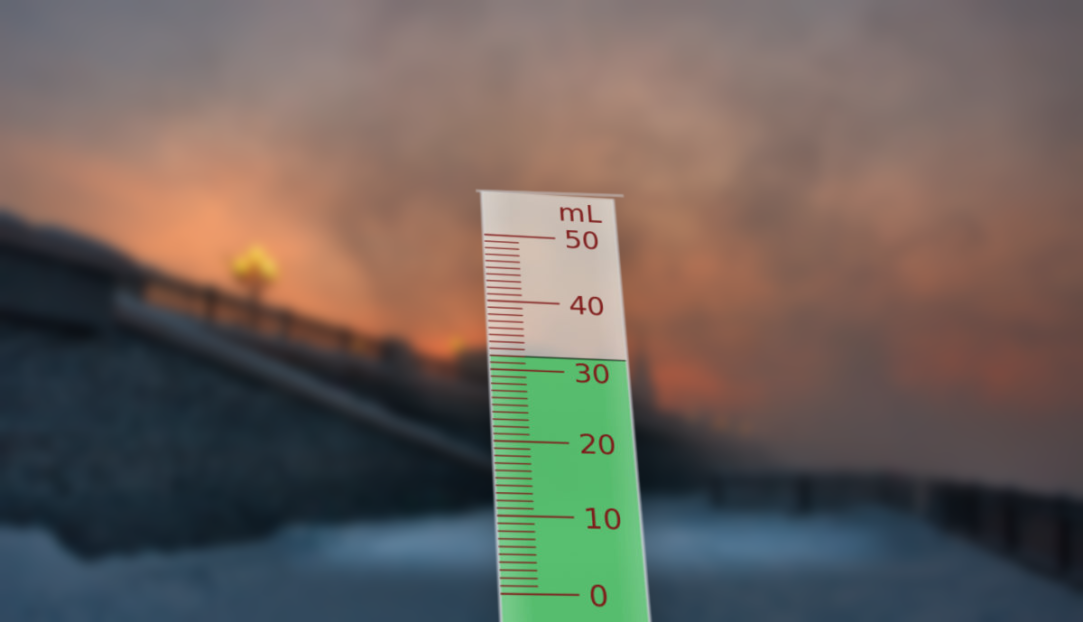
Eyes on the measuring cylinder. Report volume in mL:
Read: 32 mL
